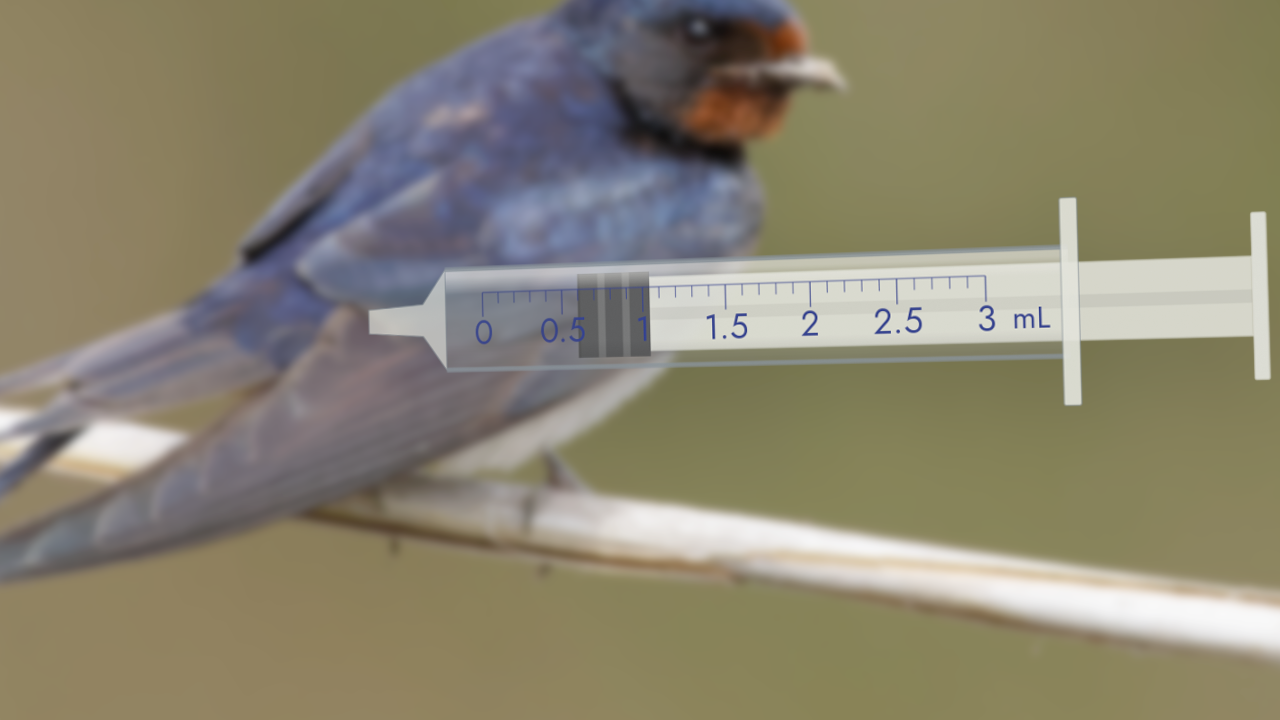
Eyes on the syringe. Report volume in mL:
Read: 0.6 mL
